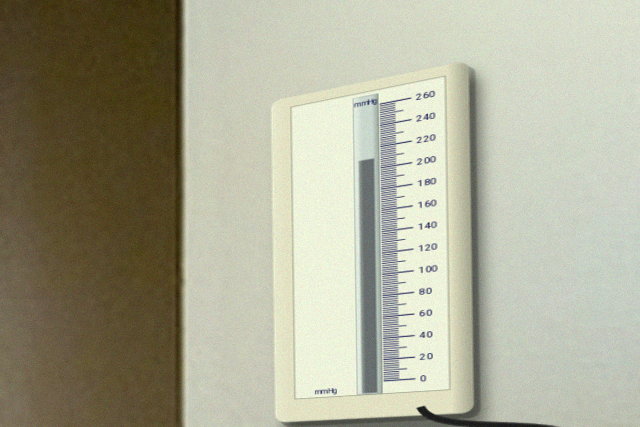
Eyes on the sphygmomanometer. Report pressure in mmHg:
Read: 210 mmHg
